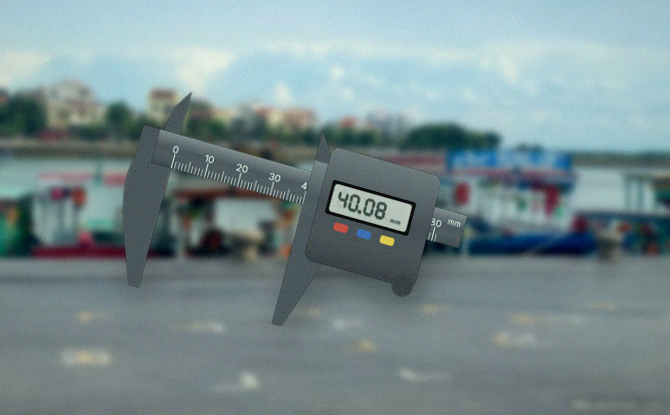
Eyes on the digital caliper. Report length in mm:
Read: 40.08 mm
